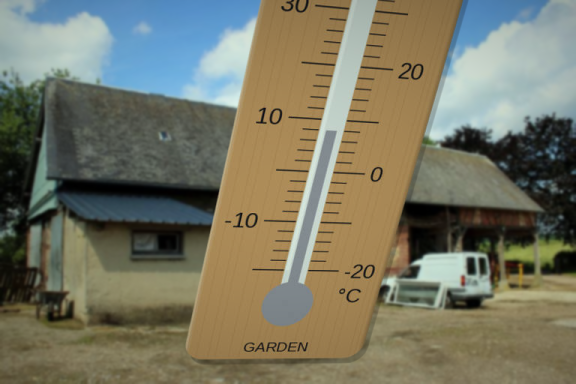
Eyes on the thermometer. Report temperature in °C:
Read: 8 °C
